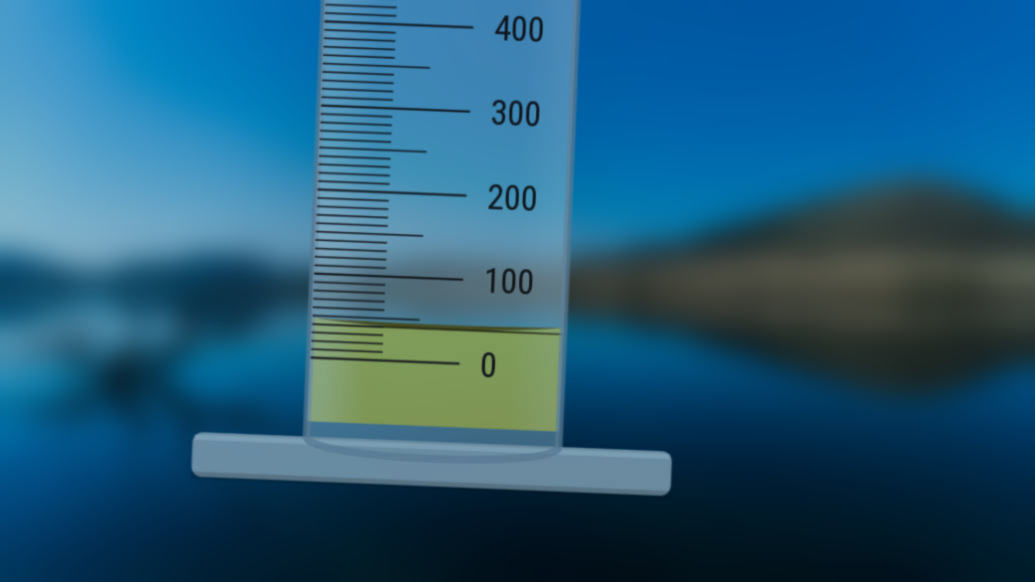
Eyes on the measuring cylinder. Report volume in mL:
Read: 40 mL
